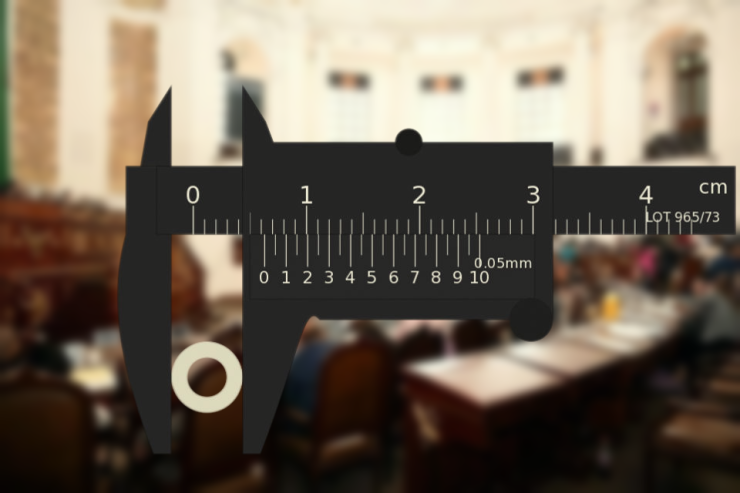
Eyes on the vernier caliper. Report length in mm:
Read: 6.3 mm
